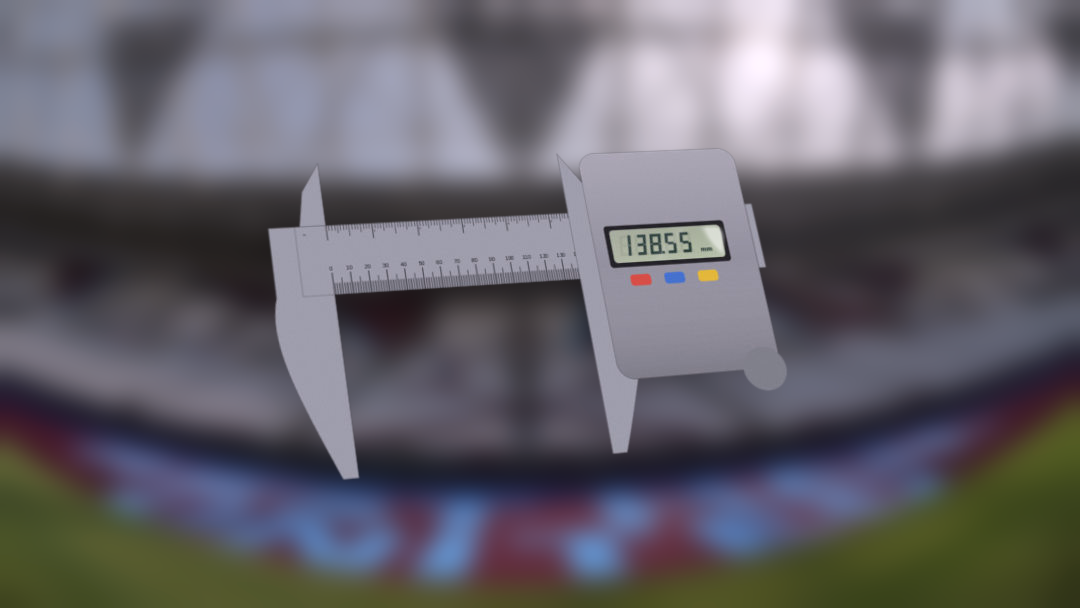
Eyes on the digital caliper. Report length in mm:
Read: 138.55 mm
